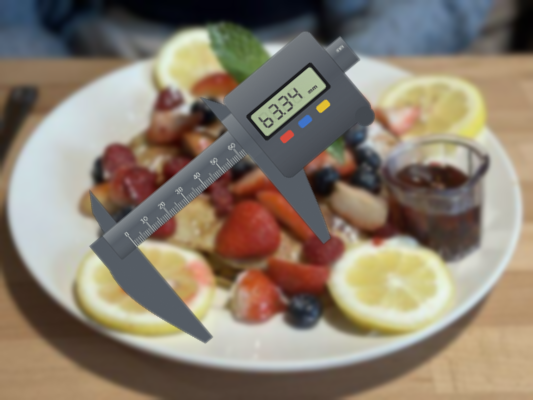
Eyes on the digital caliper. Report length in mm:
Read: 63.34 mm
